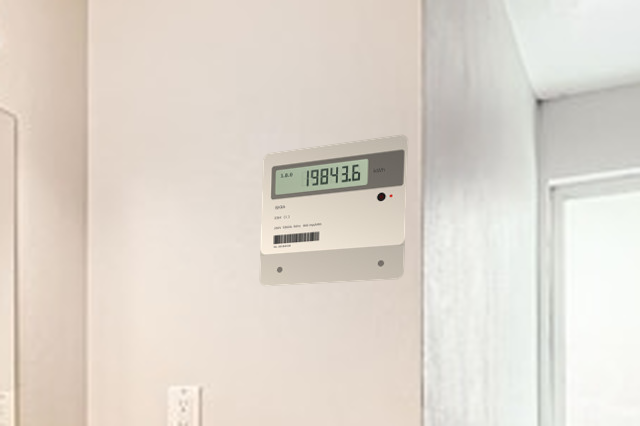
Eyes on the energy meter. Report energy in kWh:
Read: 19843.6 kWh
